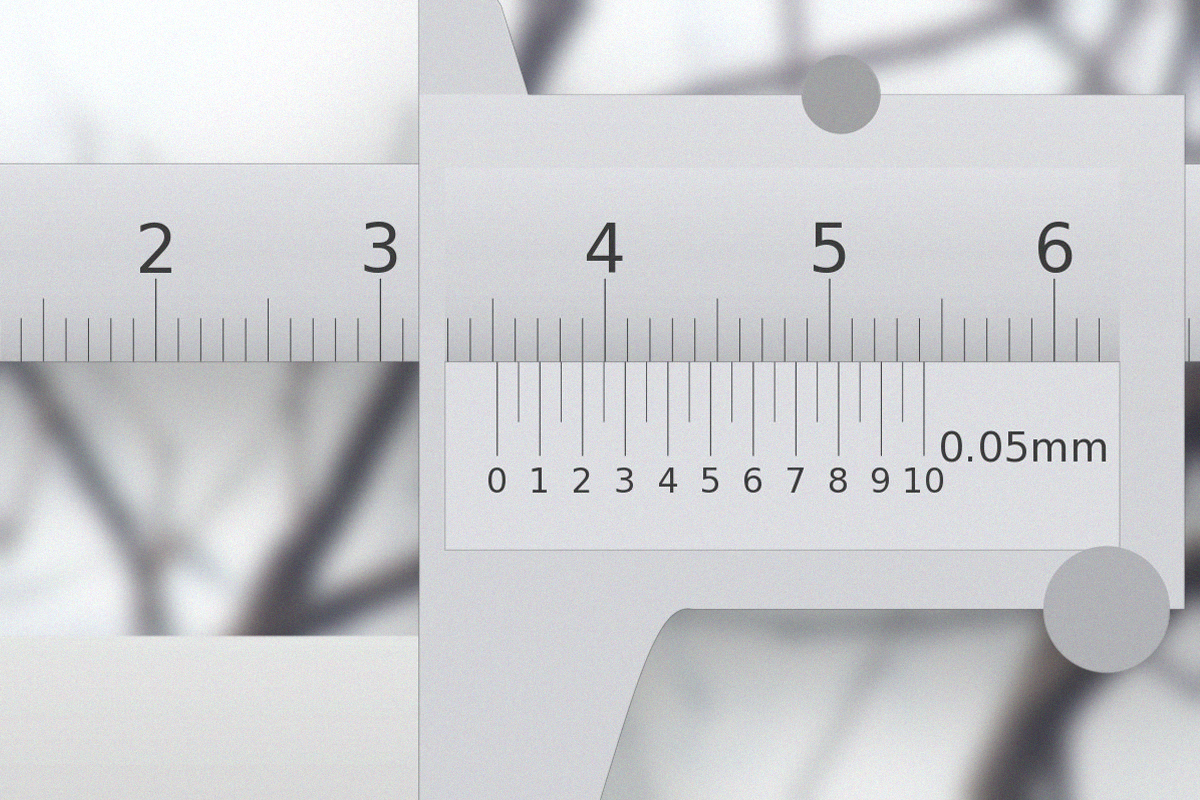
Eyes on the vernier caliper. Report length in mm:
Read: 35.2 mm
